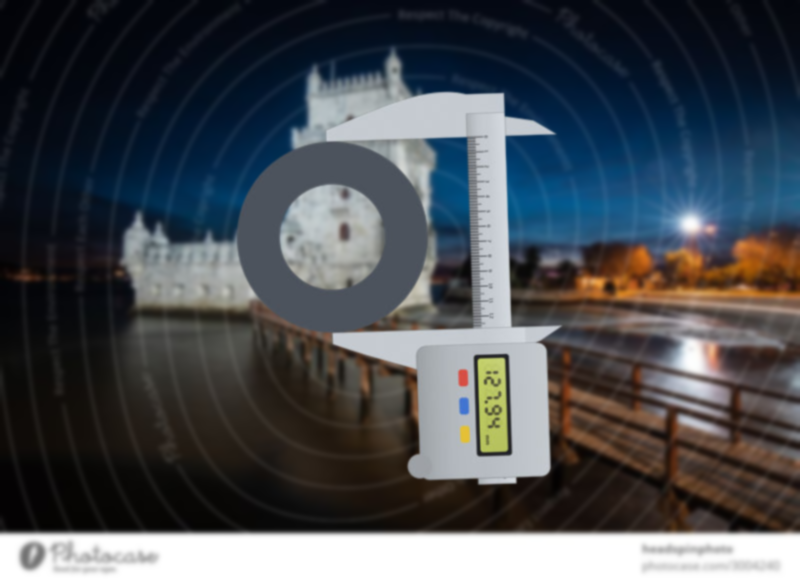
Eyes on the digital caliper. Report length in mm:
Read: 127.94 mm
